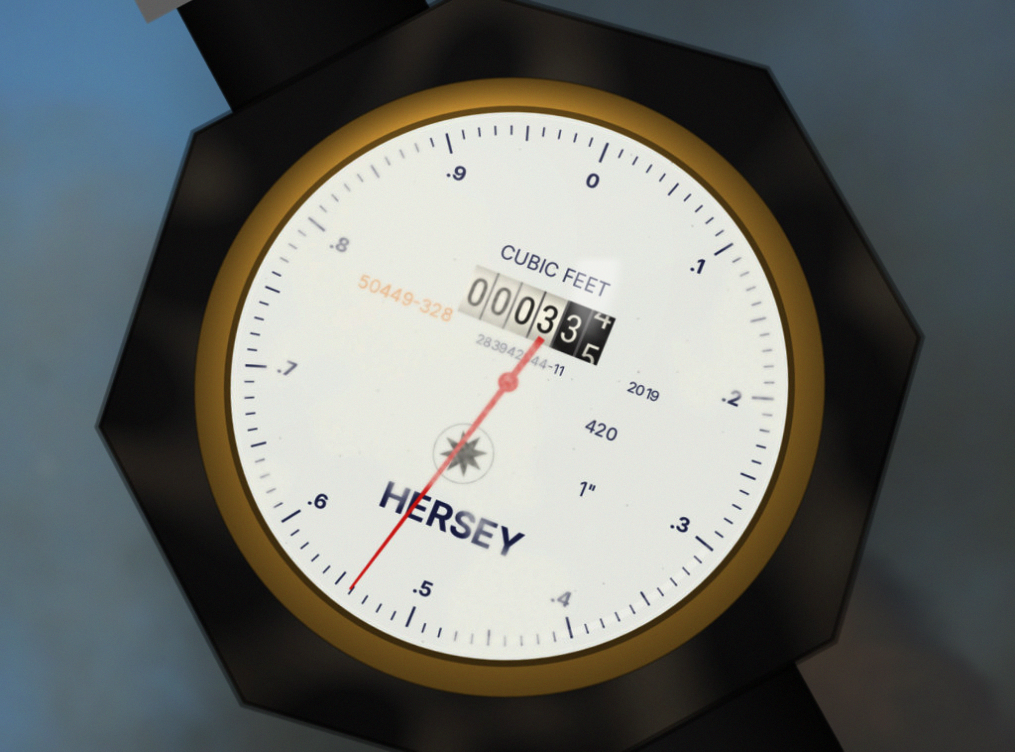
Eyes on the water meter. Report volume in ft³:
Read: 334.54 ft³
